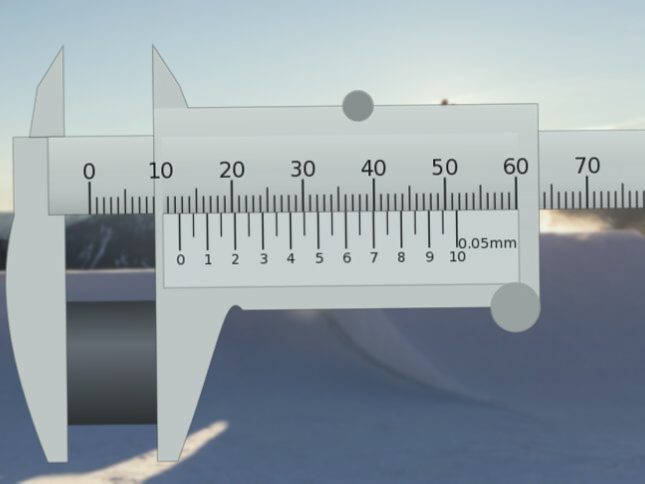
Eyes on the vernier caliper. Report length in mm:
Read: 12.6 mm
